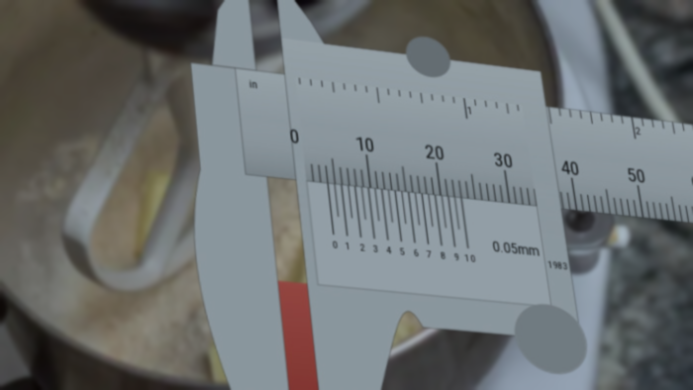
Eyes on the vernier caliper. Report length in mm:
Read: 4.0 mm
